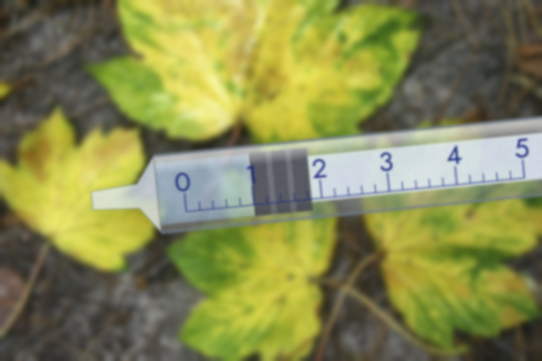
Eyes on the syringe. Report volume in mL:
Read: 1 mL
